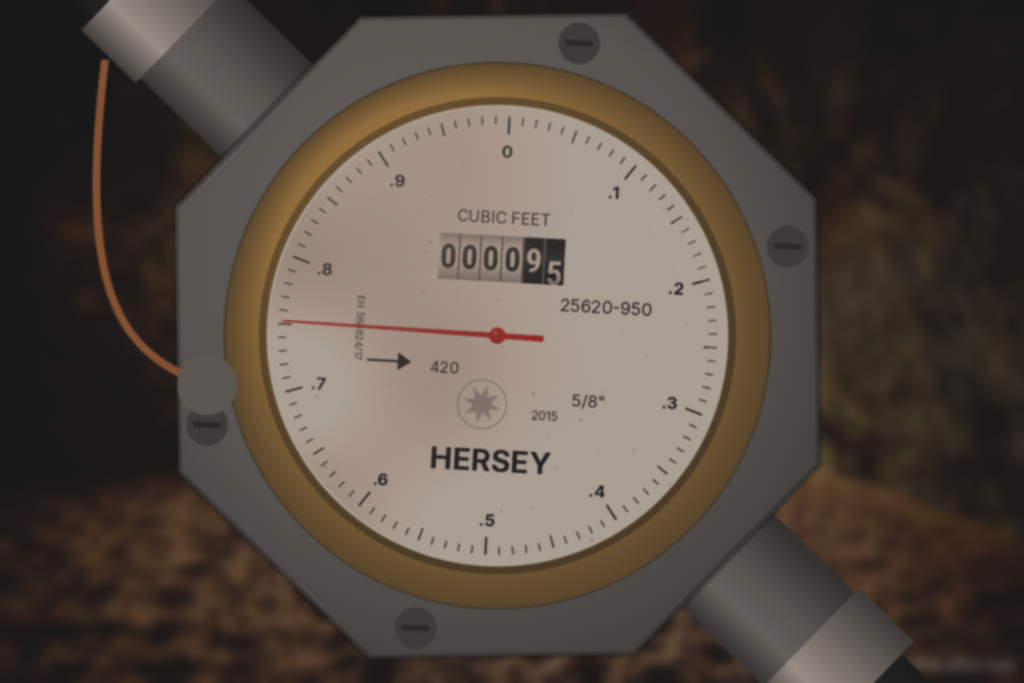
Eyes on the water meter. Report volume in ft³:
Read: 94.75 ft³
